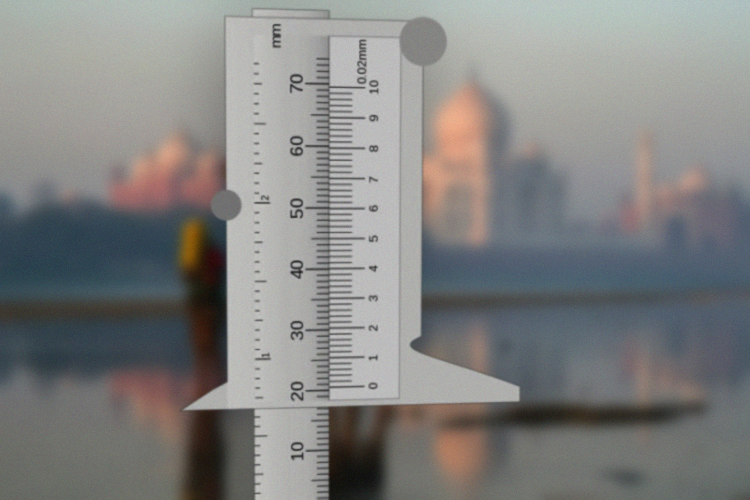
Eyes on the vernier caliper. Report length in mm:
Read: 20.5 mm
